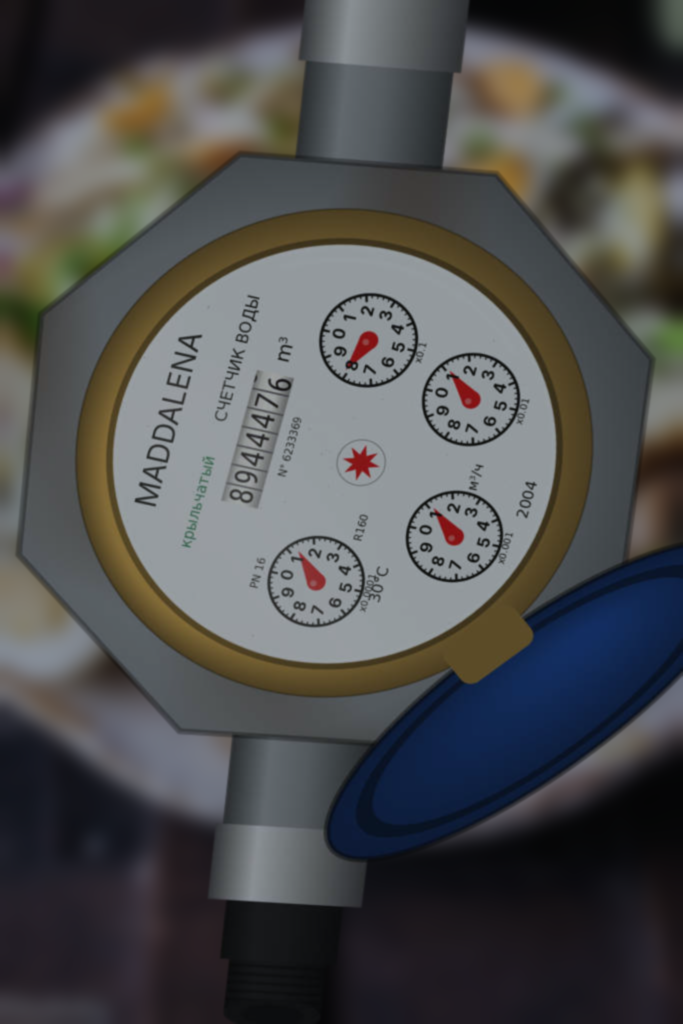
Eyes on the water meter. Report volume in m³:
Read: 8944475.8111 m³
